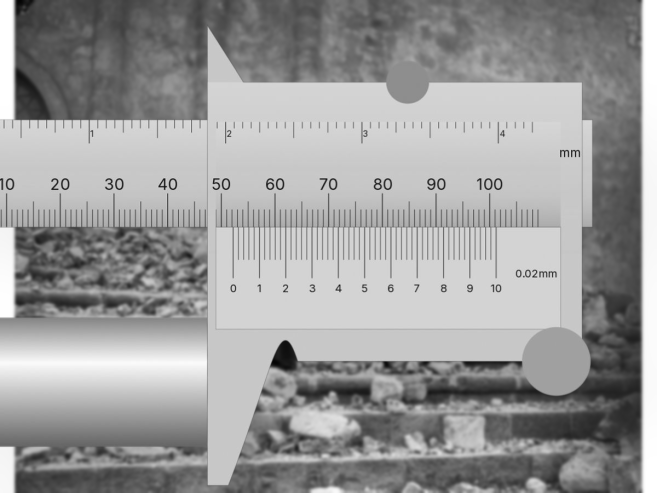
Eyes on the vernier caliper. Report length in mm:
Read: 52.2 mm
